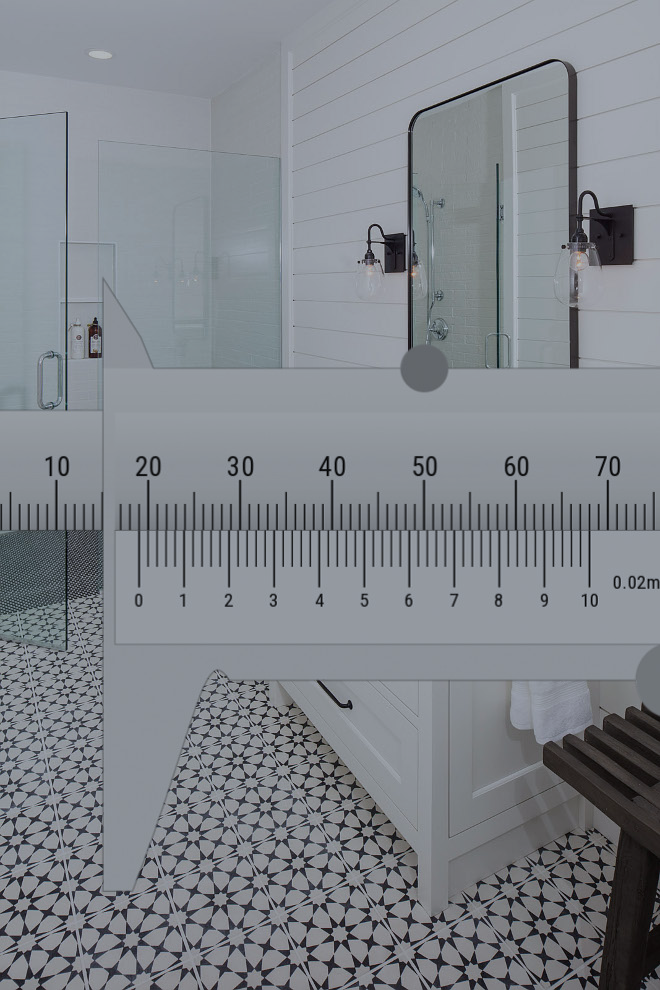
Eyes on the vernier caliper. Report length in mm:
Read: 19.0 mm
